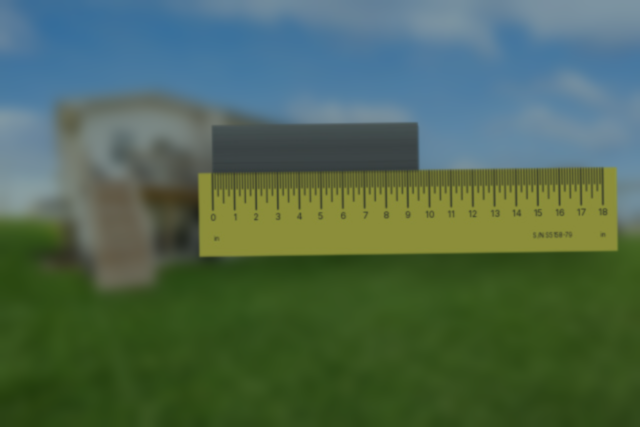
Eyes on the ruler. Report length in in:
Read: 9.5 in
